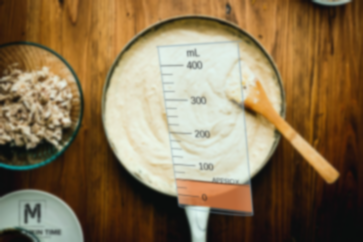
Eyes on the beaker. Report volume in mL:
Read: 50 mL
